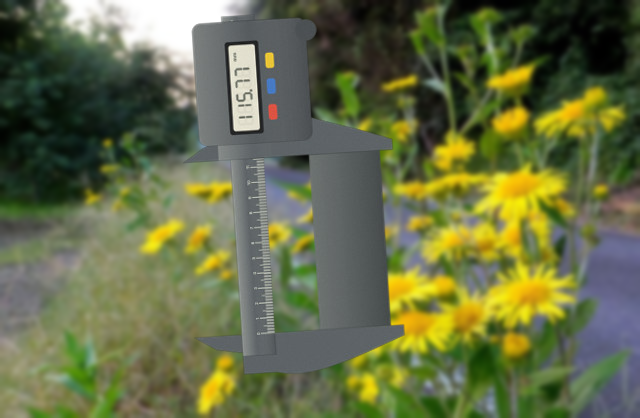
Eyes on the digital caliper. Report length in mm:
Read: 115.77 mm
